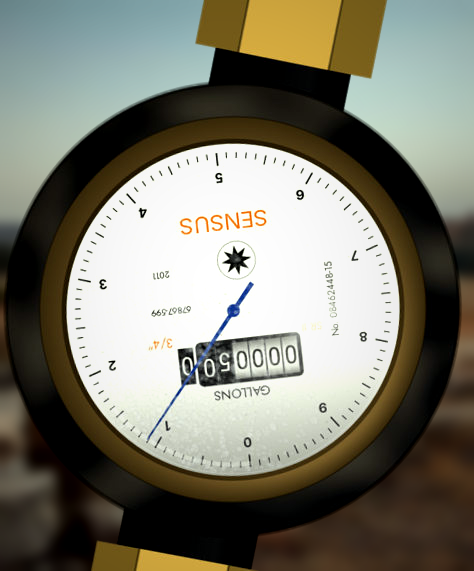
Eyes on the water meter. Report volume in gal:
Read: 501.1 gal
